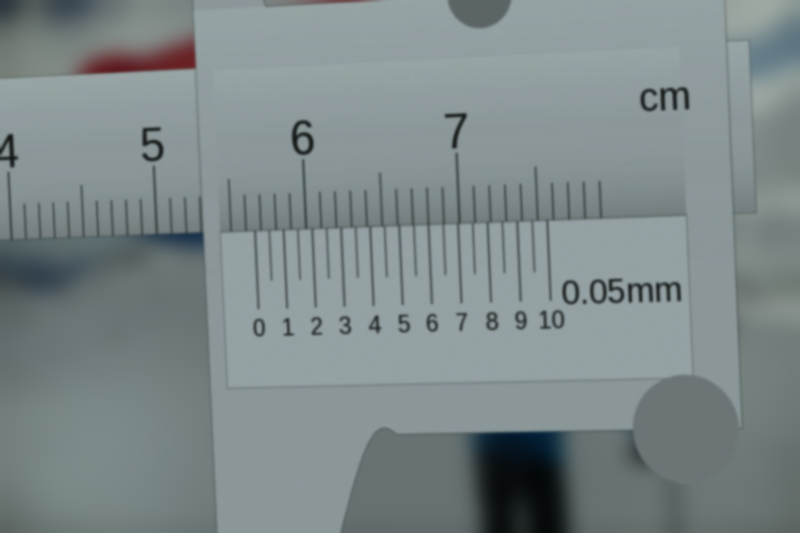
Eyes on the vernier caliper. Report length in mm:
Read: 56.6 mm
